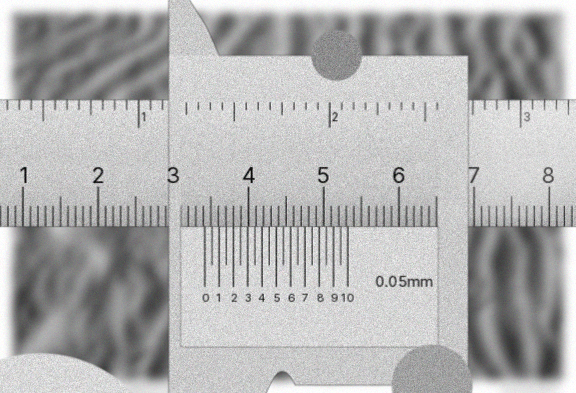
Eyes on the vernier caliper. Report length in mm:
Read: 34.2 mm
